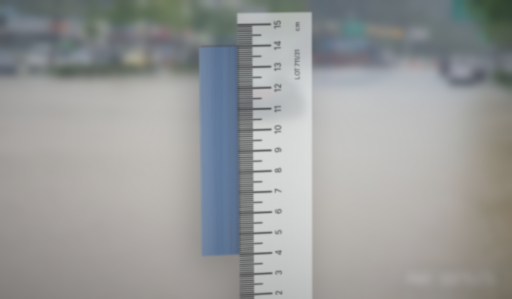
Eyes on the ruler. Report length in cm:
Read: 10 cm
